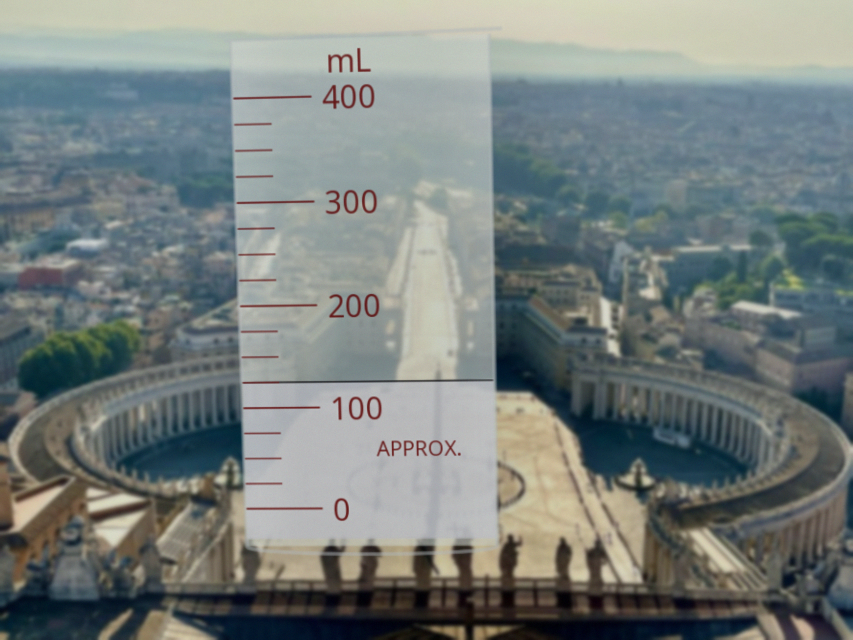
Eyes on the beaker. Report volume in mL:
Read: 125 mL
